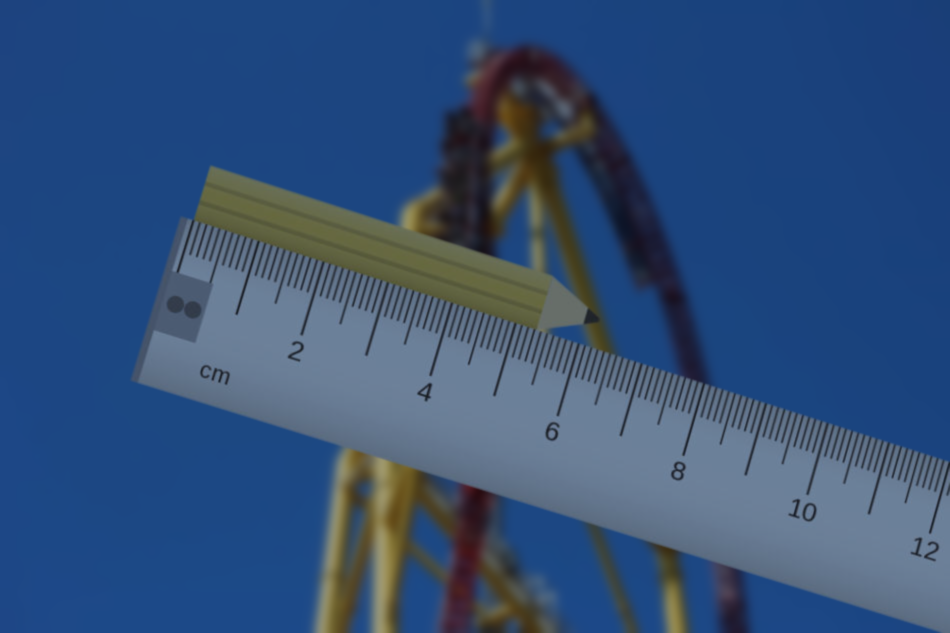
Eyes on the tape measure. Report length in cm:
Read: 6.2 cm
